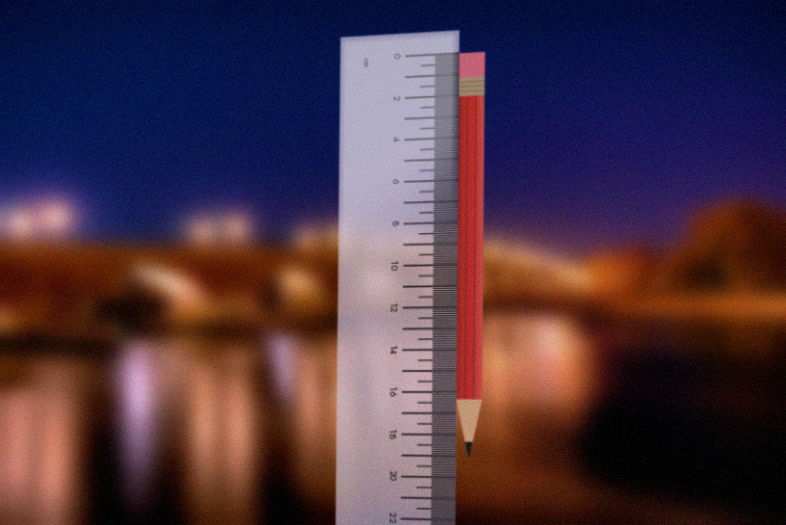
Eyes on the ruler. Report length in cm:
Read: 19 cm
